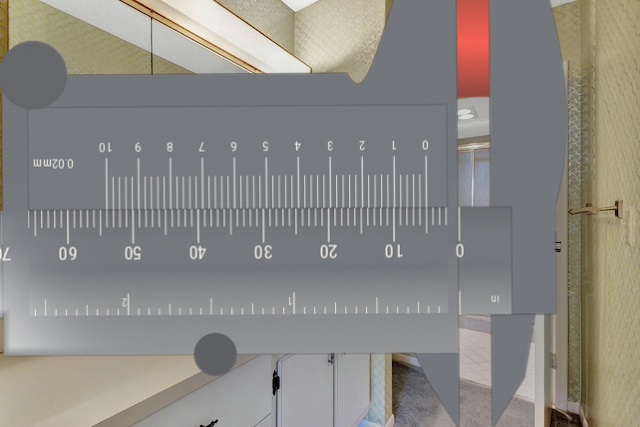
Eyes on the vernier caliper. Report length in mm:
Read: 5.0 mm
